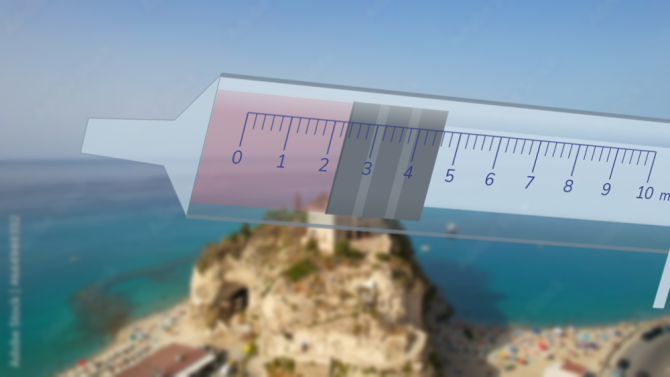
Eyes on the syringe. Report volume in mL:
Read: 2.3 mL
